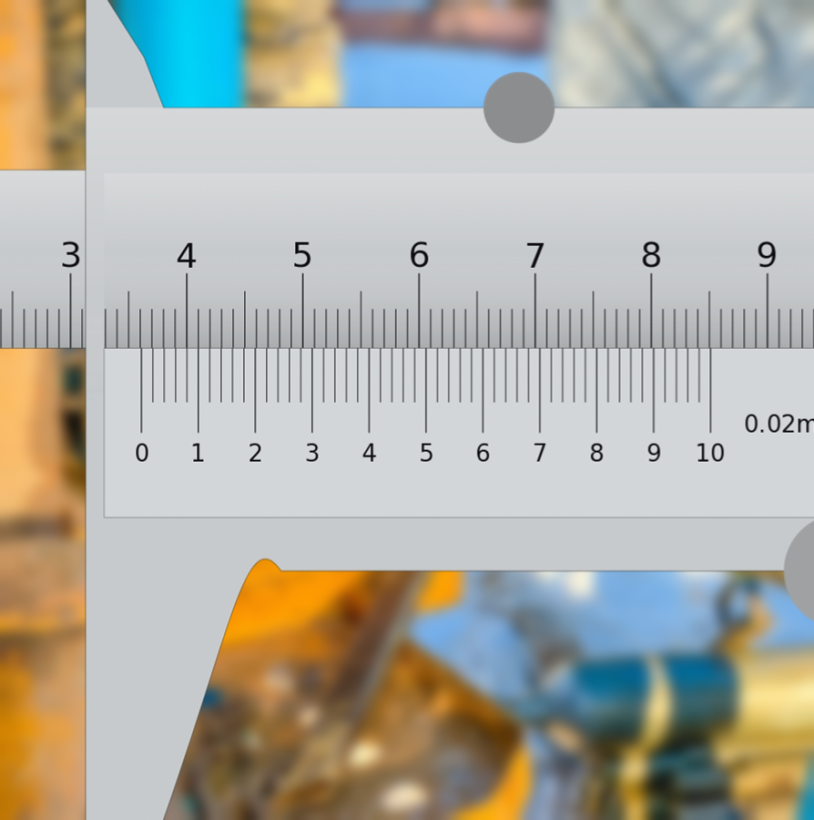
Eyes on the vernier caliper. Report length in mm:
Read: 36.1 mm
